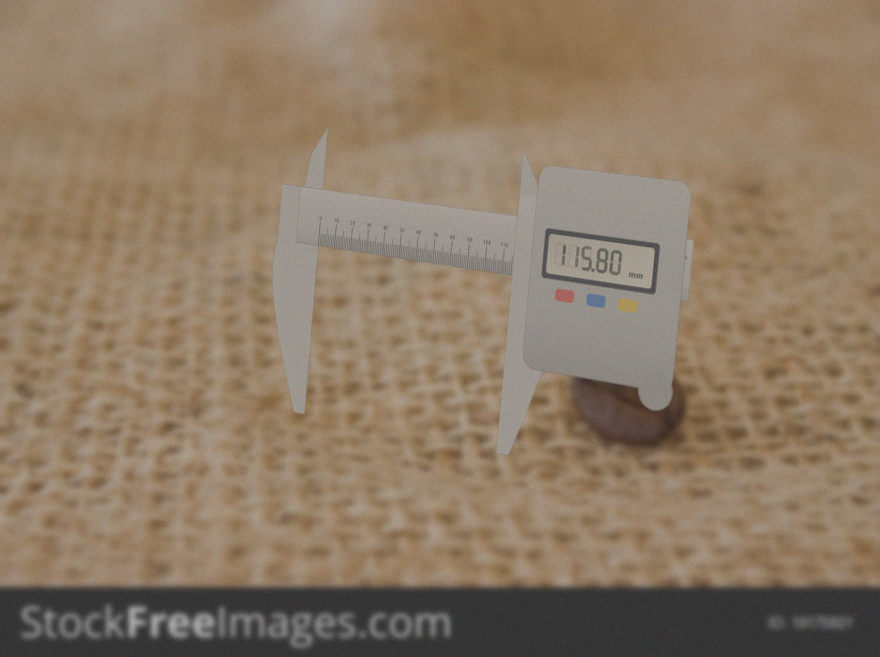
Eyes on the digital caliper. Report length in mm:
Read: 115.80 mm
